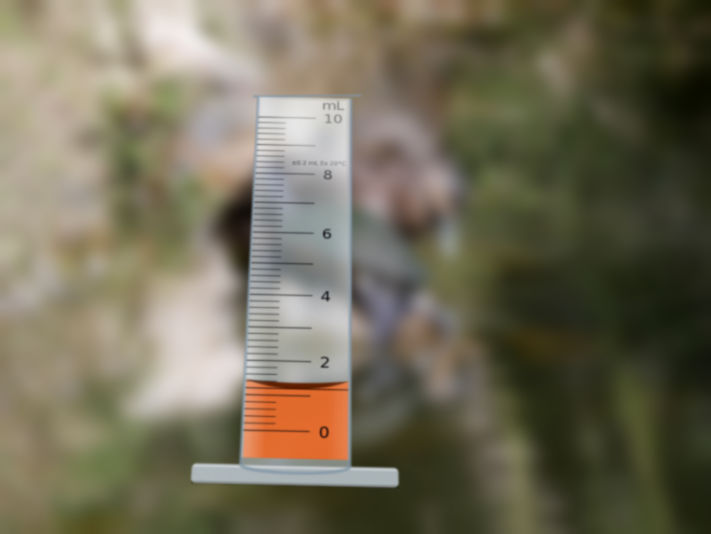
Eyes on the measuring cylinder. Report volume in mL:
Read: 1.2 mL
